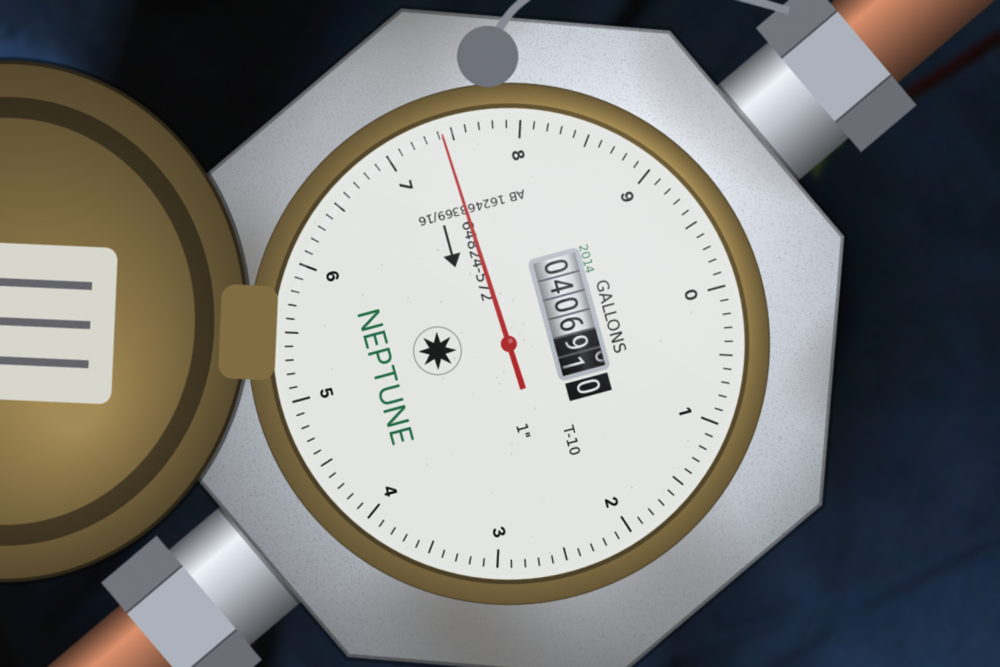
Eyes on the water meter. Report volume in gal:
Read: 406907.4 gal
